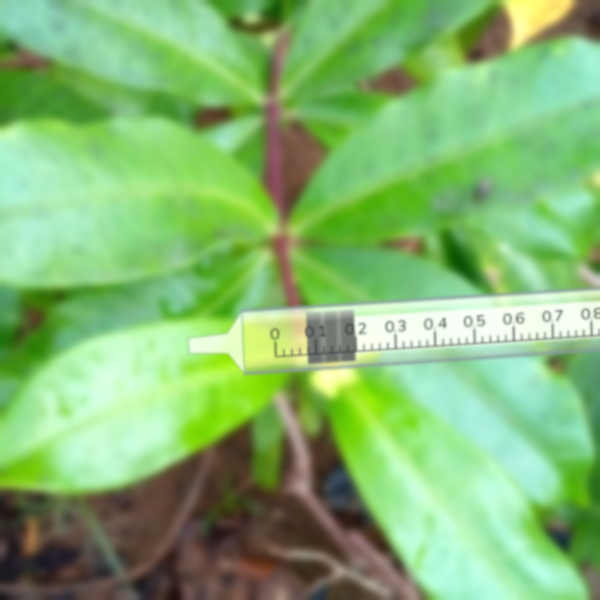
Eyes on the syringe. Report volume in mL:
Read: 0.08 mL
